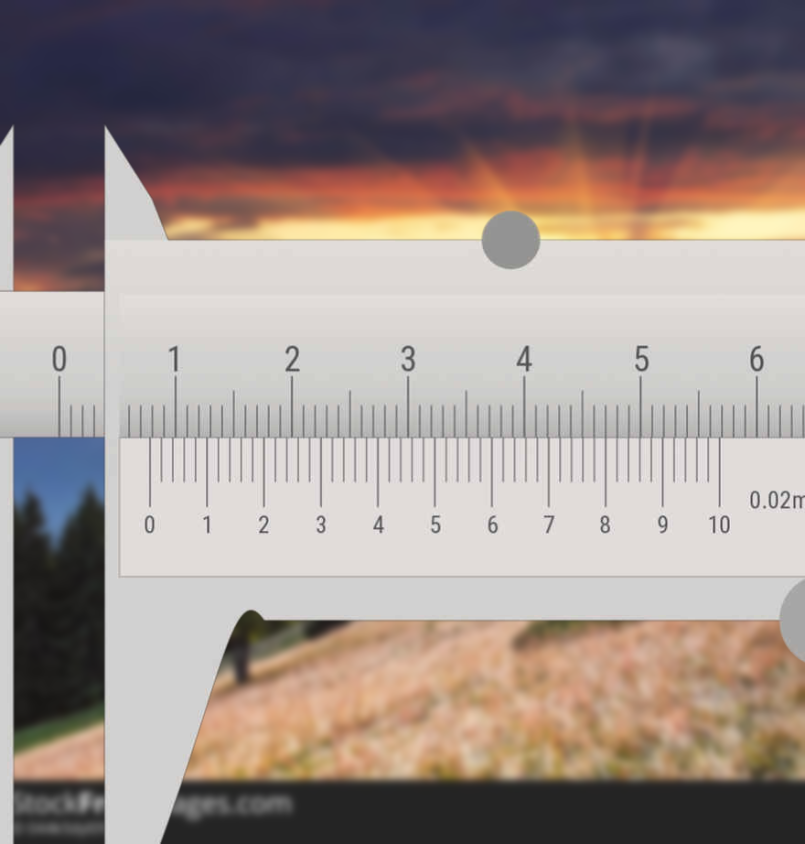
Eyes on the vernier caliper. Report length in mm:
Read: 7.8 mm
